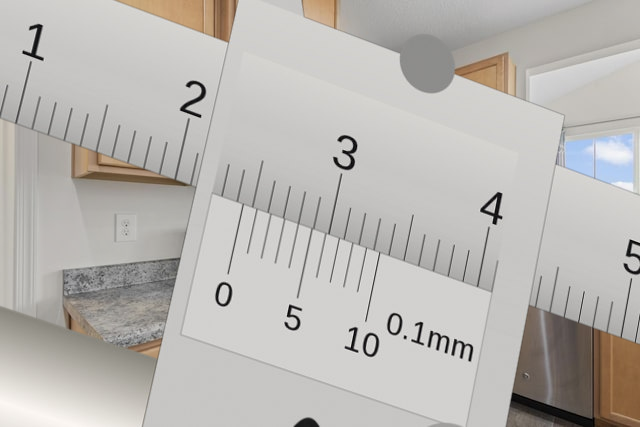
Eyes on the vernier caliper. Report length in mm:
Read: 24.4 mm
